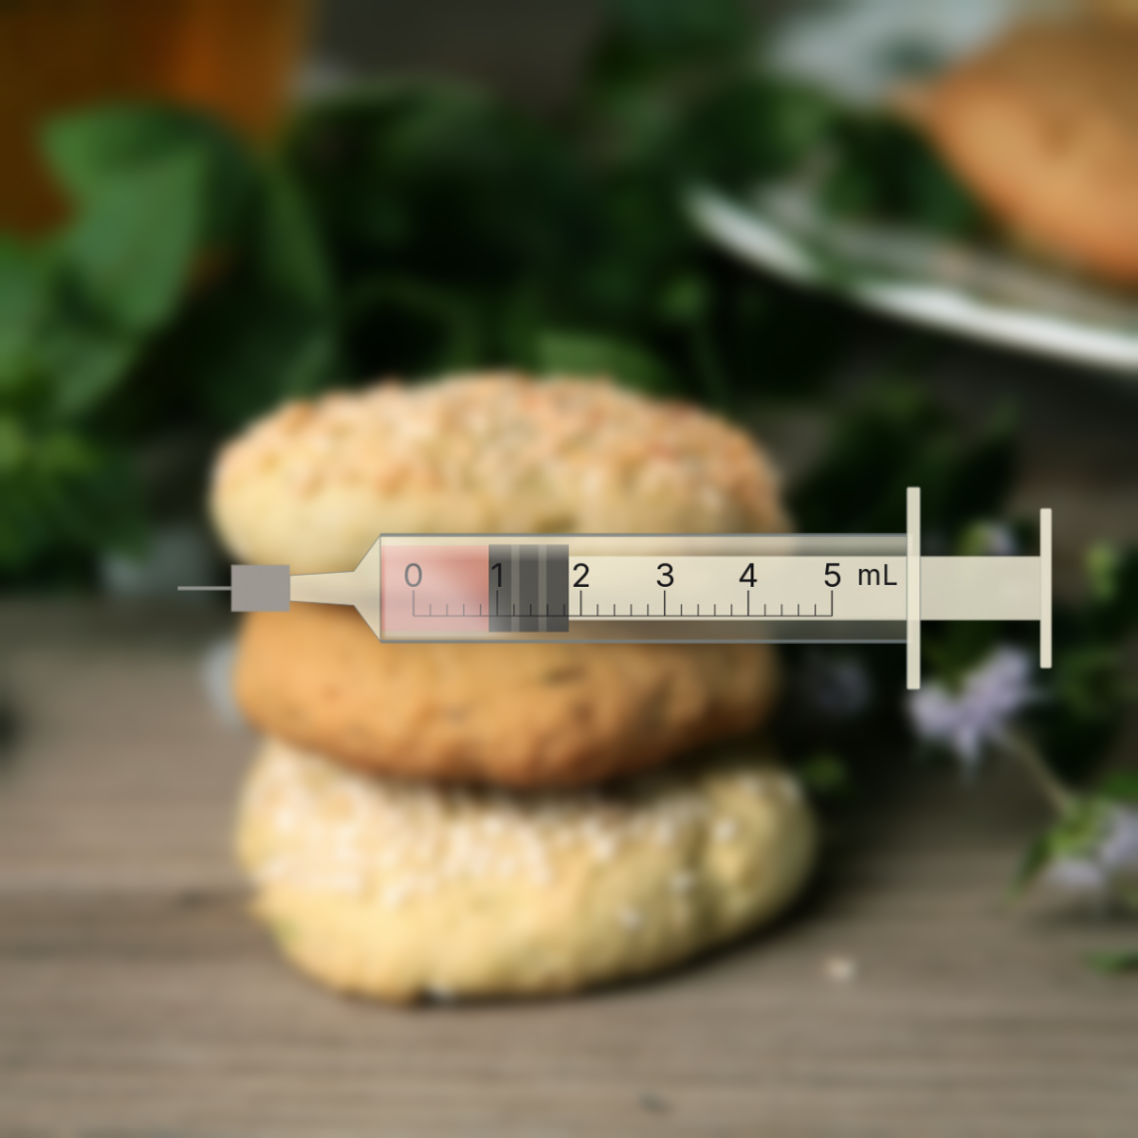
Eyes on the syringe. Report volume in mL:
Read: 0.9 mL
